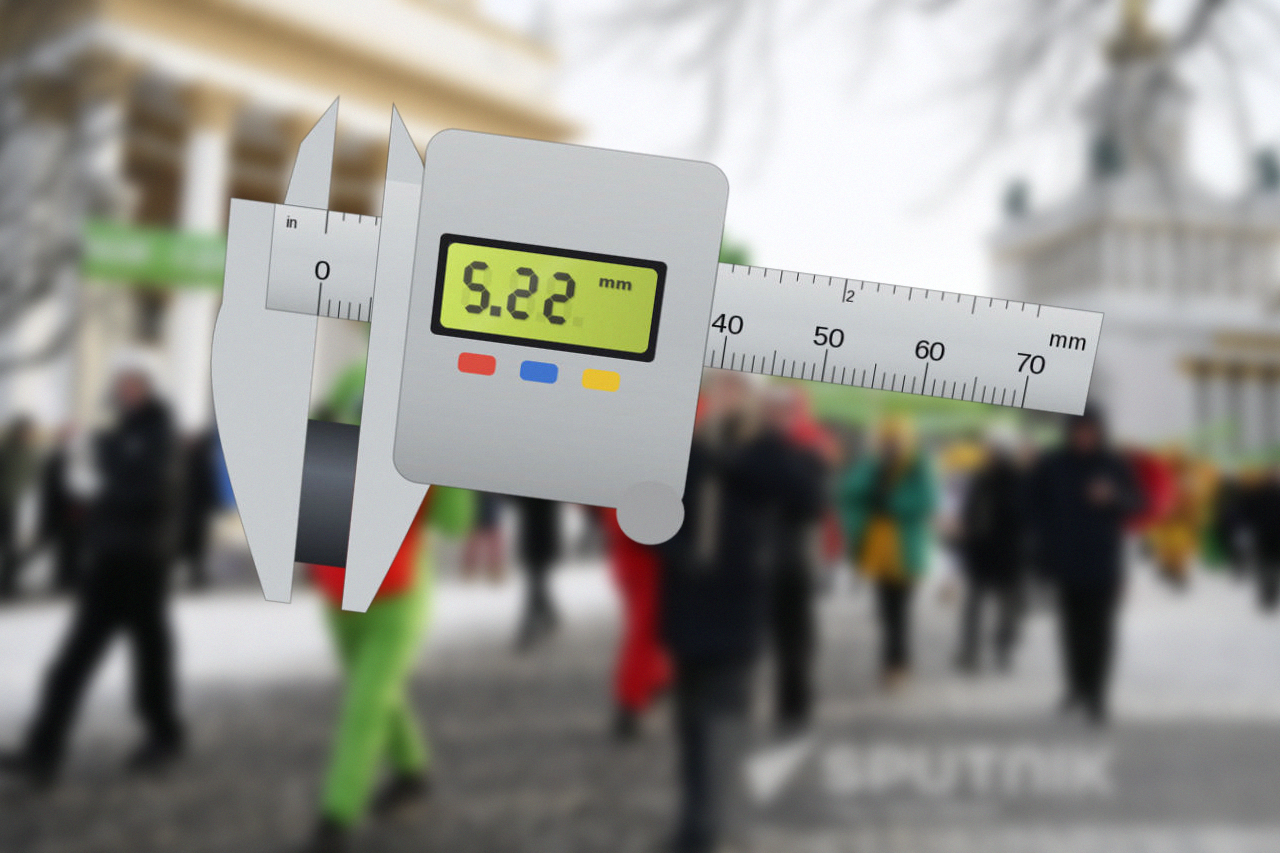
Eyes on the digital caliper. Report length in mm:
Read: 5.22 mm
